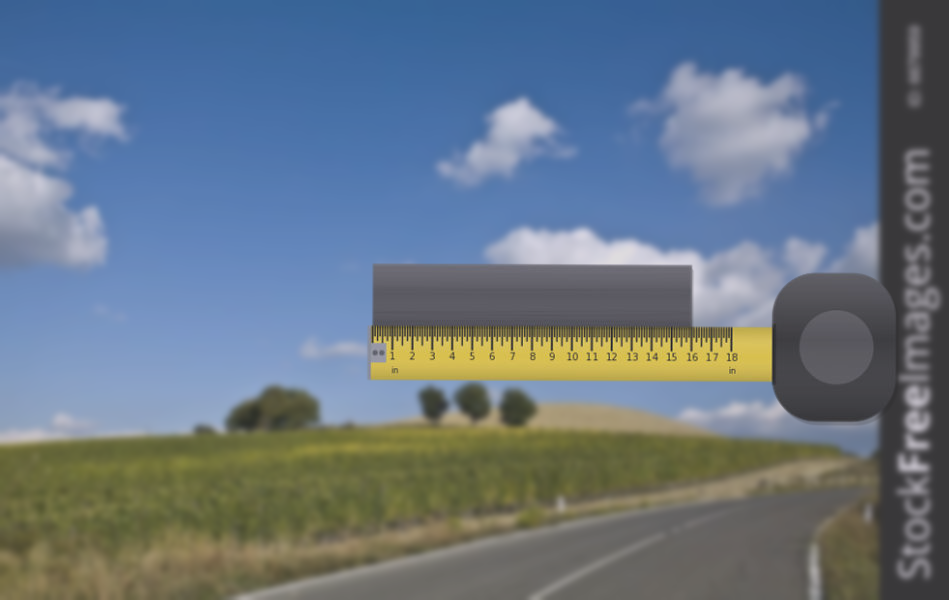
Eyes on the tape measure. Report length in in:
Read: 16 in
